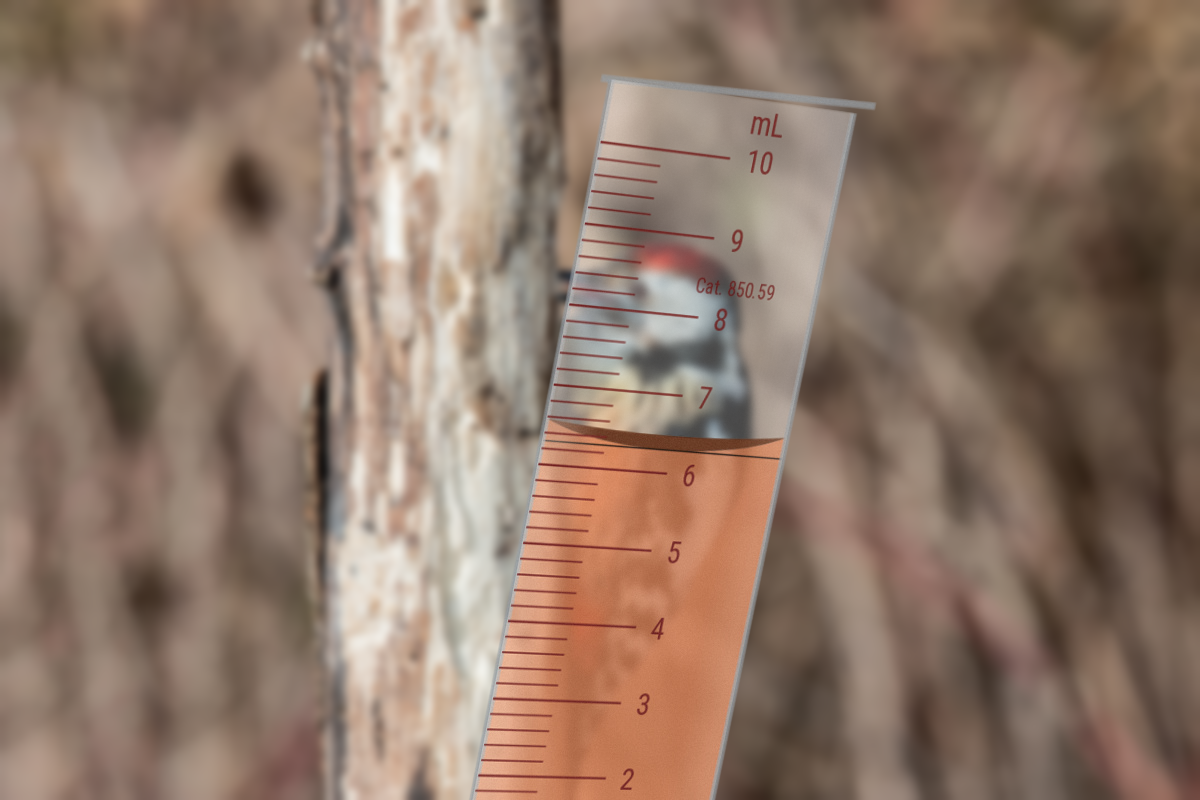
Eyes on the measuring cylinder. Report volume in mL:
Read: 6.3 mL
